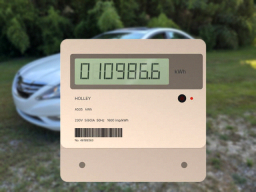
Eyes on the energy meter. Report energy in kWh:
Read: 10986.6 kWh
